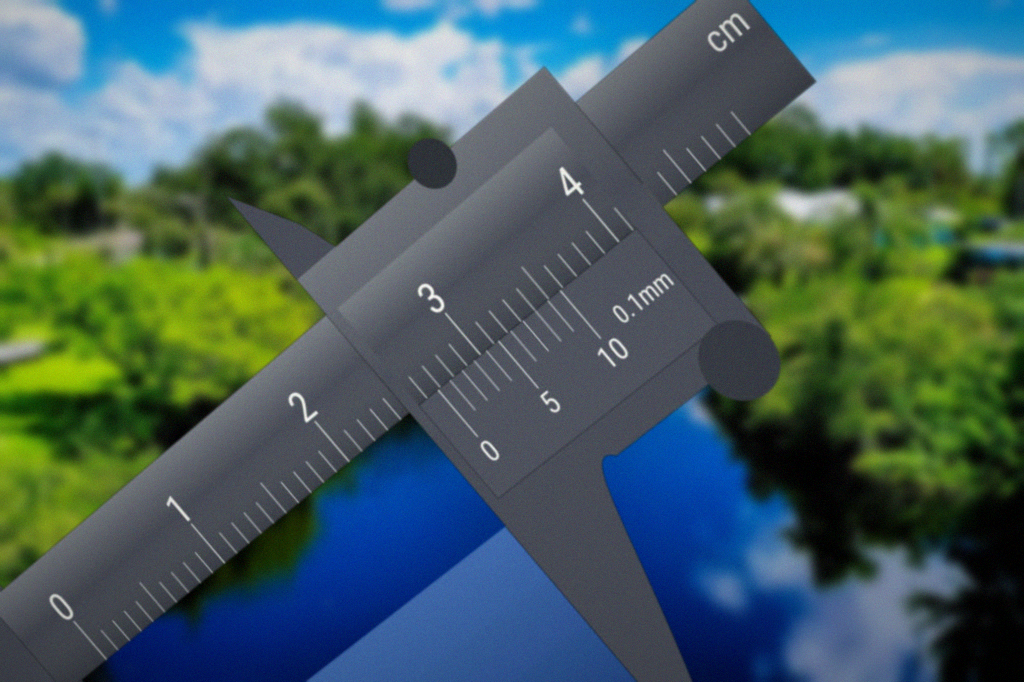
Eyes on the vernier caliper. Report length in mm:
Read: 26.8 mm
